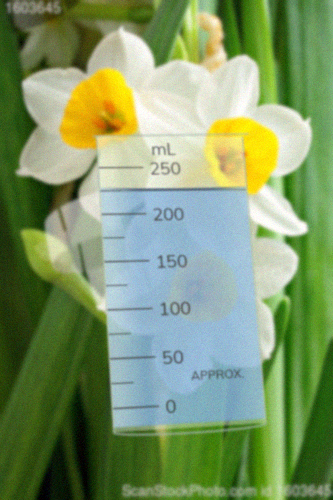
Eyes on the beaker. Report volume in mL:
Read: 225 mL
